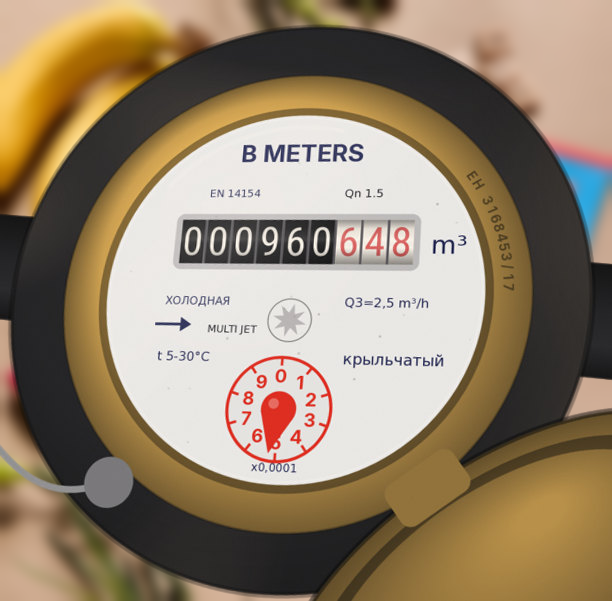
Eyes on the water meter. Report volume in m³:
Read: 960.6485 m³
